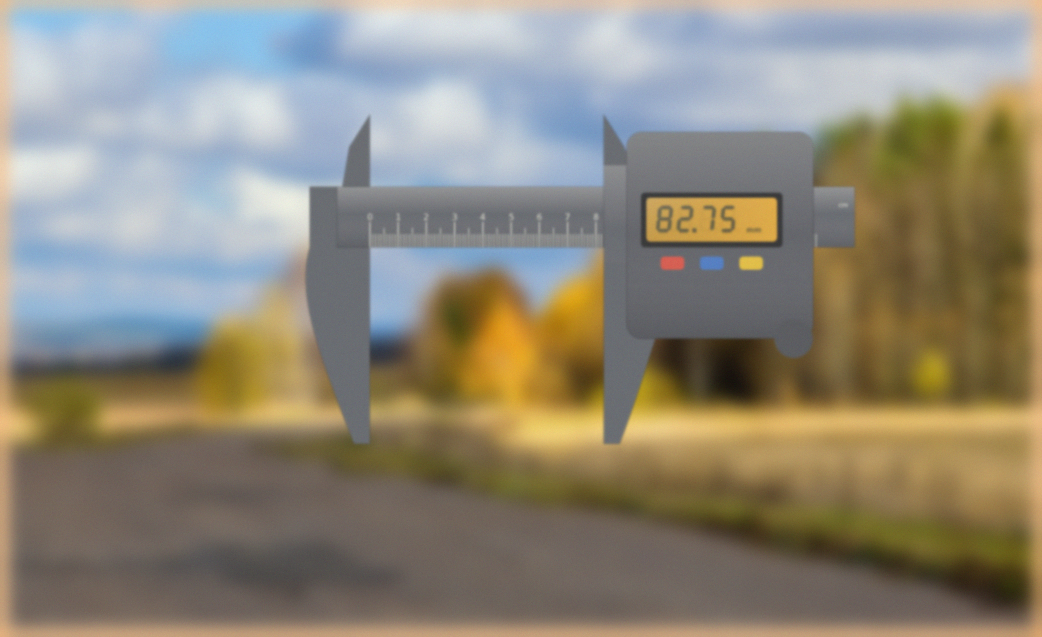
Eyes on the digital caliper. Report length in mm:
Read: 82.75 mm
